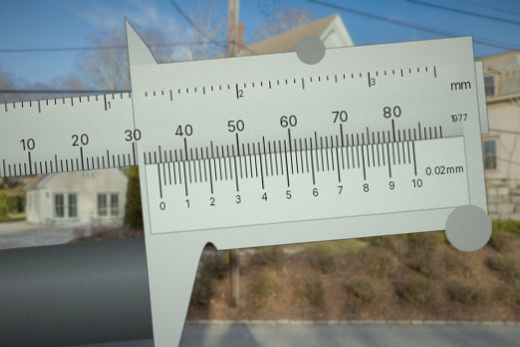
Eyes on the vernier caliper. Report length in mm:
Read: 34.5 mm
